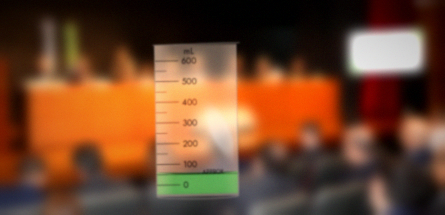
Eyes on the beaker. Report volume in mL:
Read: 50 mL
